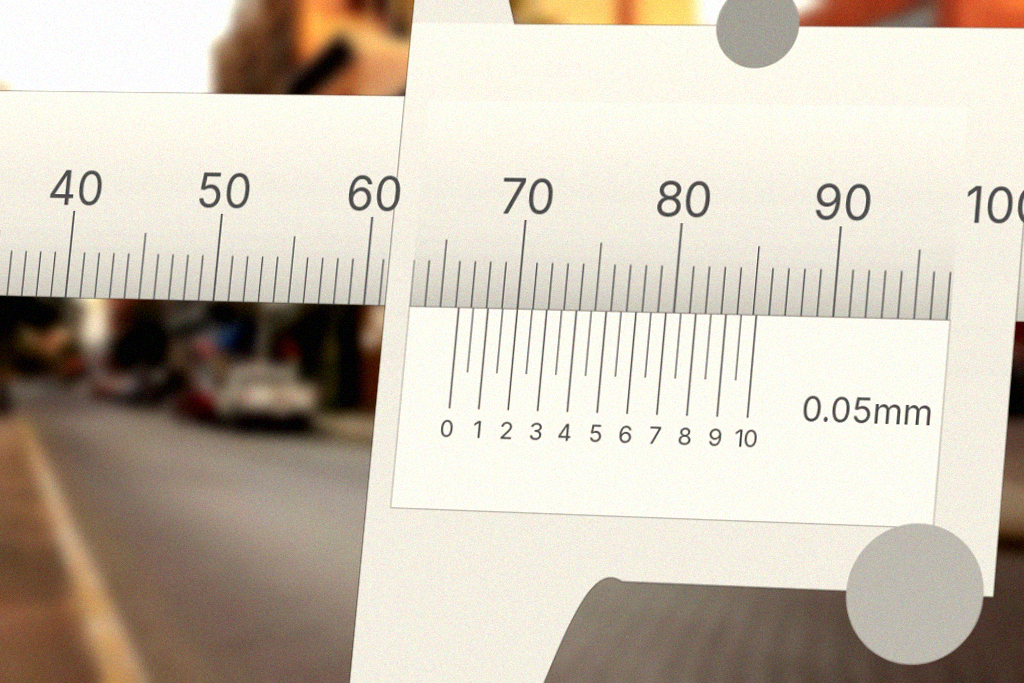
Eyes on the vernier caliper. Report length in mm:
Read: 66.2 mm
